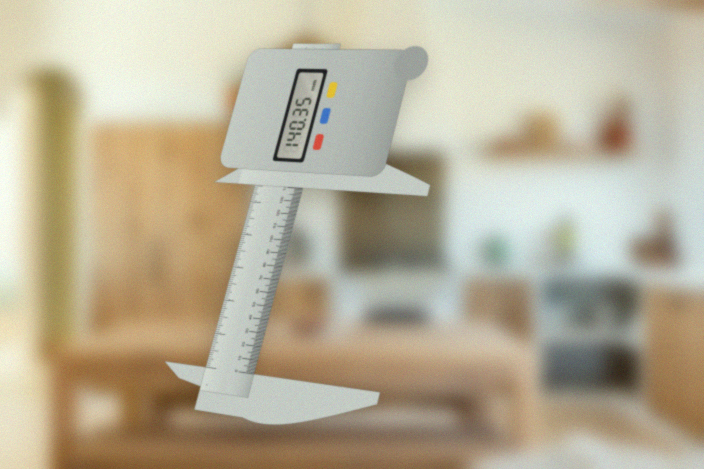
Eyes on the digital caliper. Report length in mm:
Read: 140.35 mm
